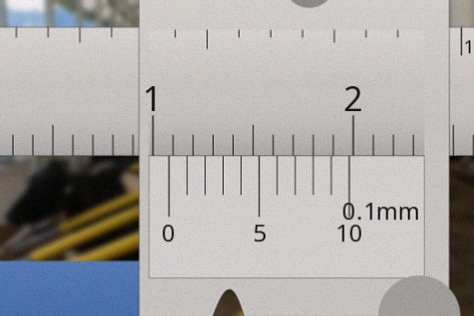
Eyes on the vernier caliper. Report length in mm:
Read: 10.8 mm
